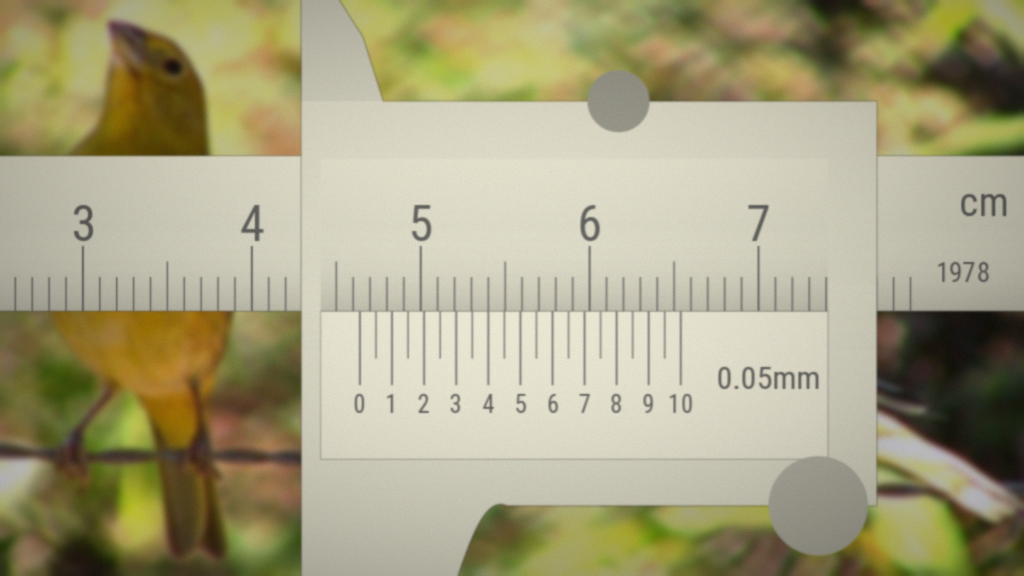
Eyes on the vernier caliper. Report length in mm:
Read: 46.4 mm
